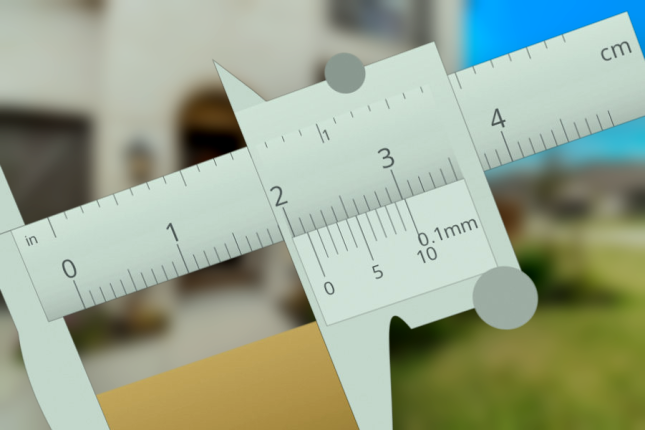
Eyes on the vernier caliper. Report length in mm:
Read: 21.2 mm
